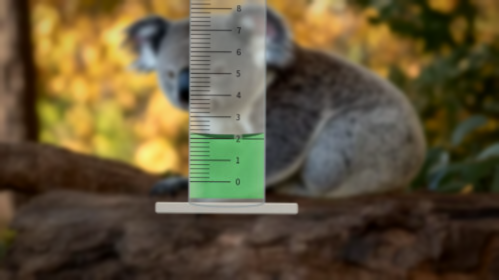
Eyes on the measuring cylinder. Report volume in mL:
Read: 2 mL
